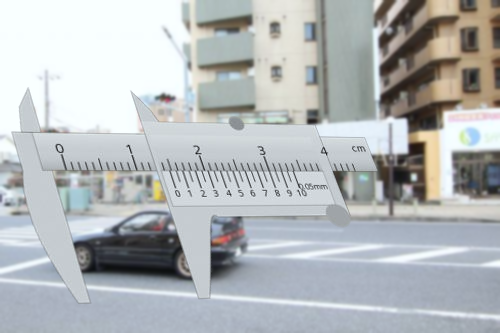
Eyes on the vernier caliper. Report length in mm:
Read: 14.8 mm
